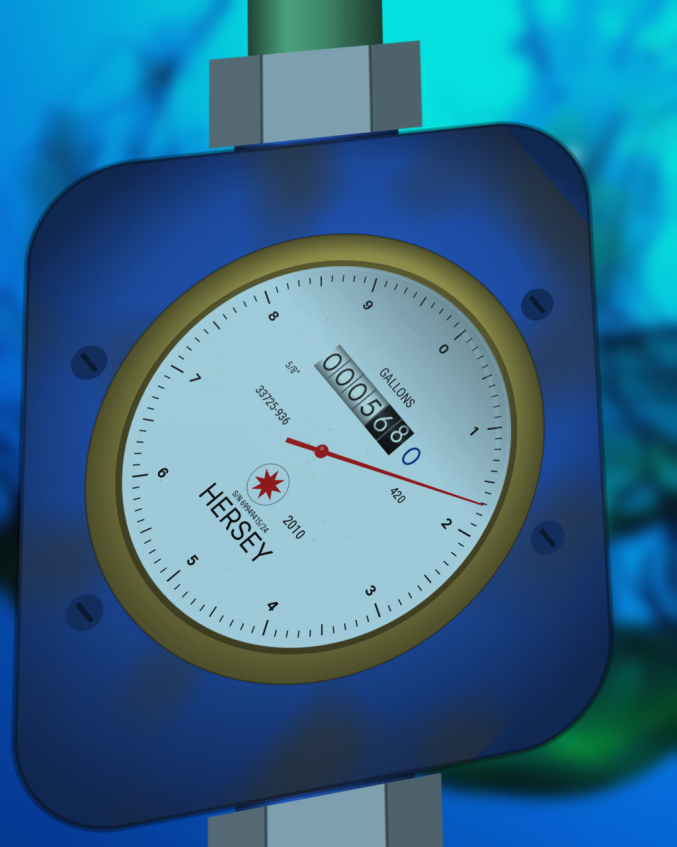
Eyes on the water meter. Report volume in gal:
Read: 5681.7 gal
